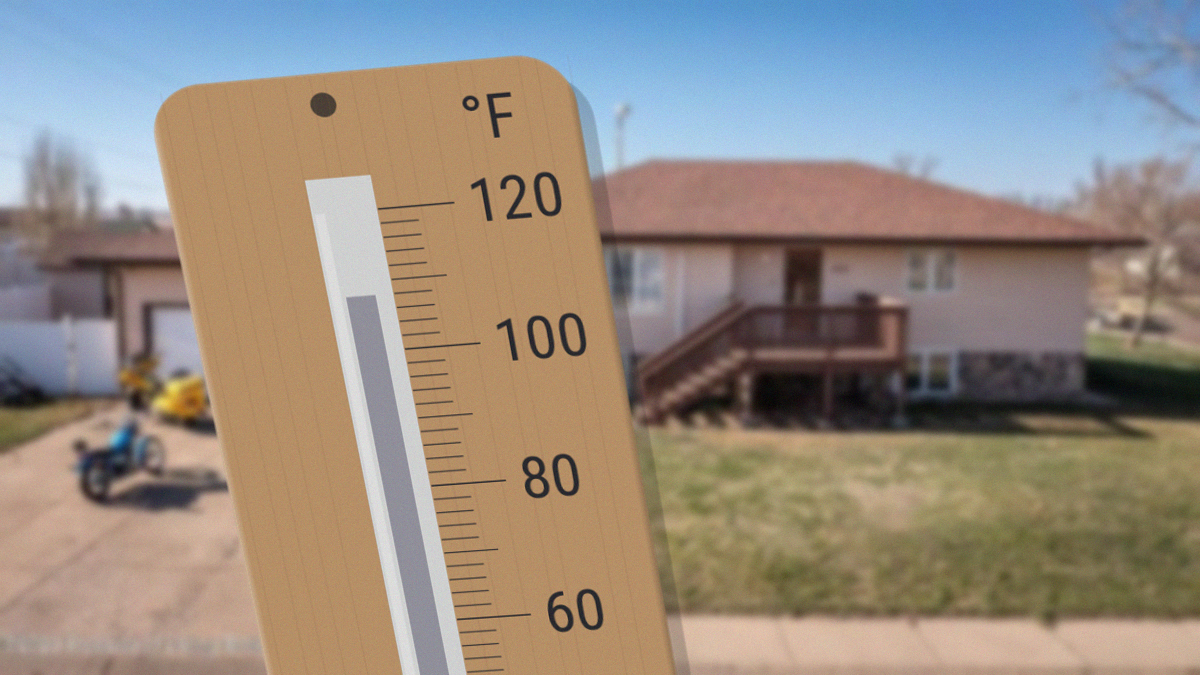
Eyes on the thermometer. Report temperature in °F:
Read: 108 °F
